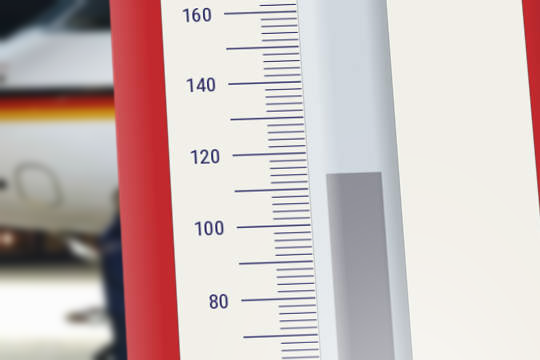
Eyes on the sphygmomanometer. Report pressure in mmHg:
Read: 114 mmHg
